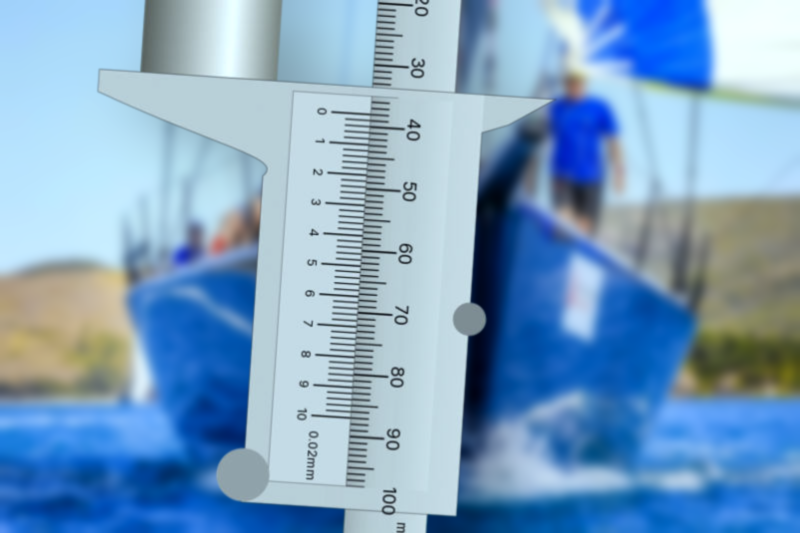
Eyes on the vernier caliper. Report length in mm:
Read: 38.0 mm
